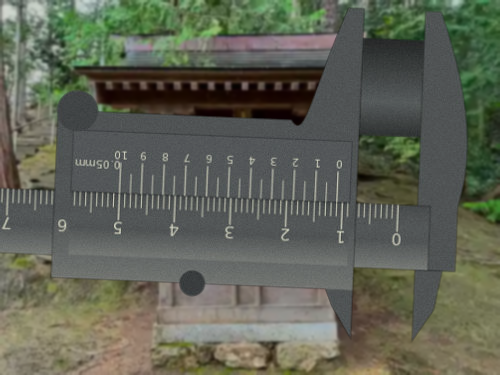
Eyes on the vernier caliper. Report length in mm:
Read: 11.0 mm
